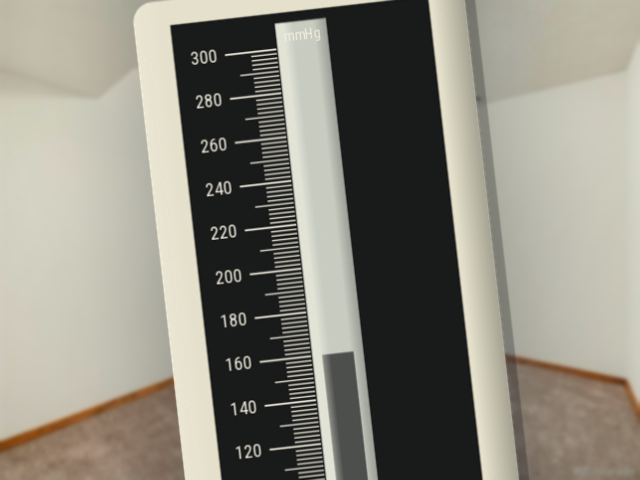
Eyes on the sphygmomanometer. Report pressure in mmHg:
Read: 160 mmHg
